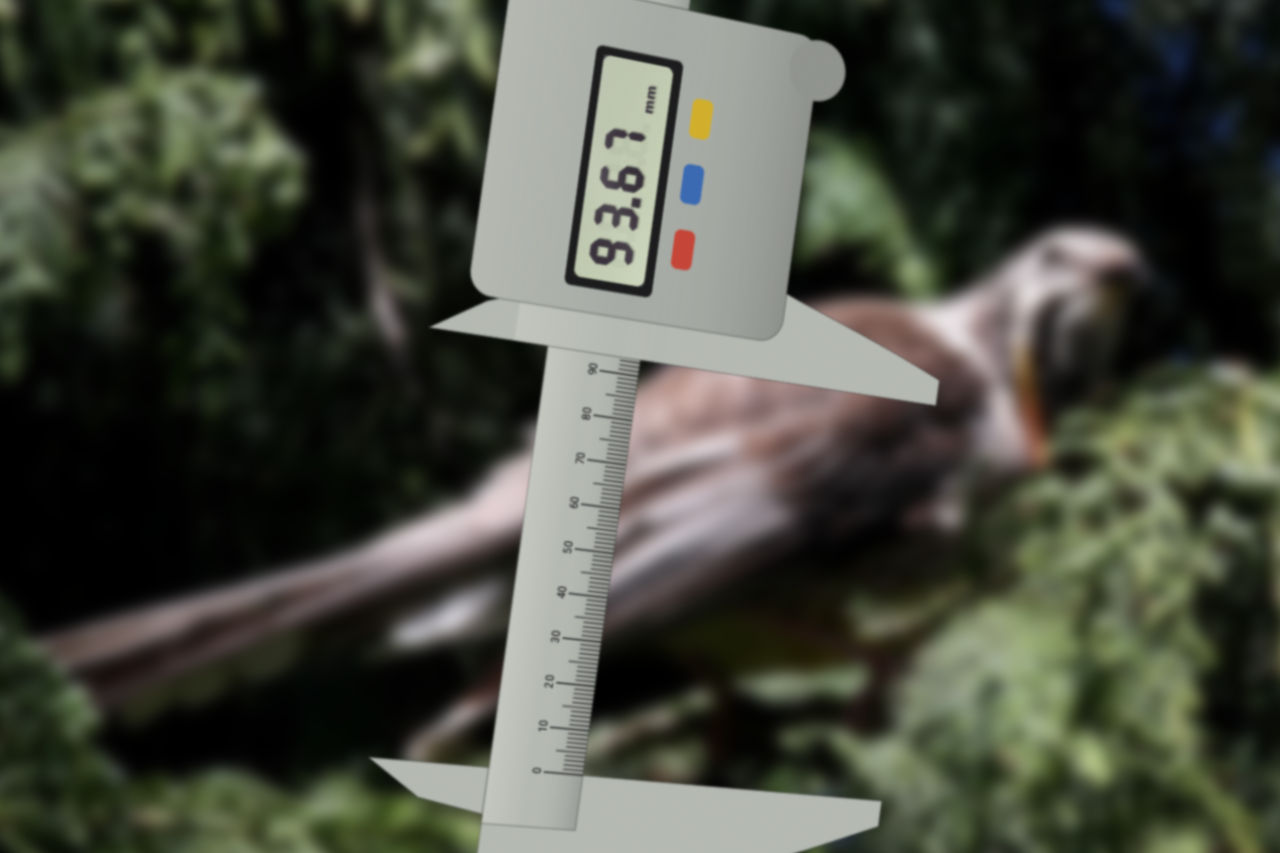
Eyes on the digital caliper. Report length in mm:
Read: 93.67 mm
